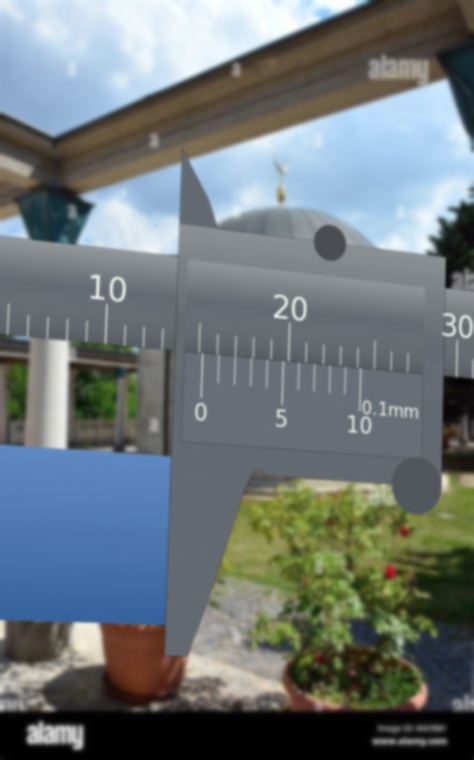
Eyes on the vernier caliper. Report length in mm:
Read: 15.2 mm
